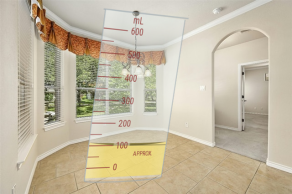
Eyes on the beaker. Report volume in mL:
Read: 100 mL
